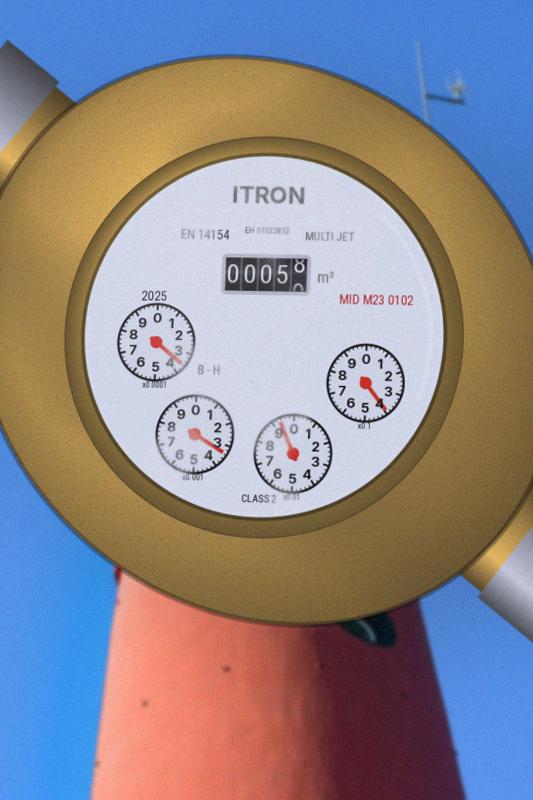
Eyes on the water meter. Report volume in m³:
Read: 58.3933 m³
